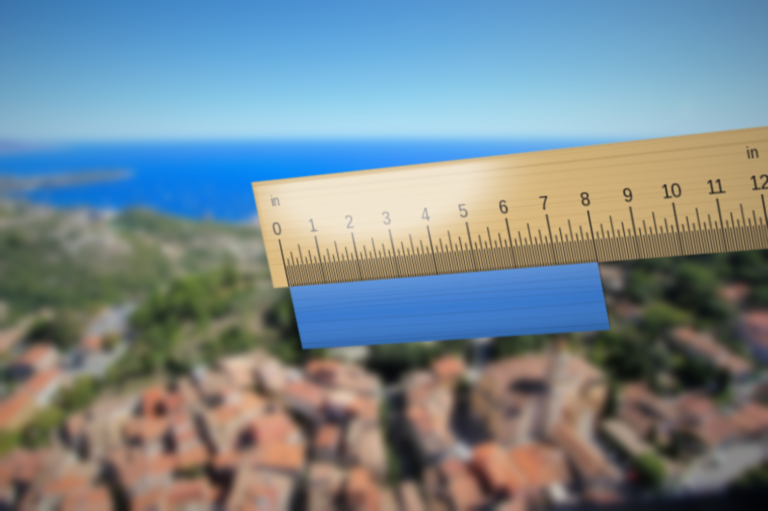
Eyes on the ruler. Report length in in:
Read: 8 in
